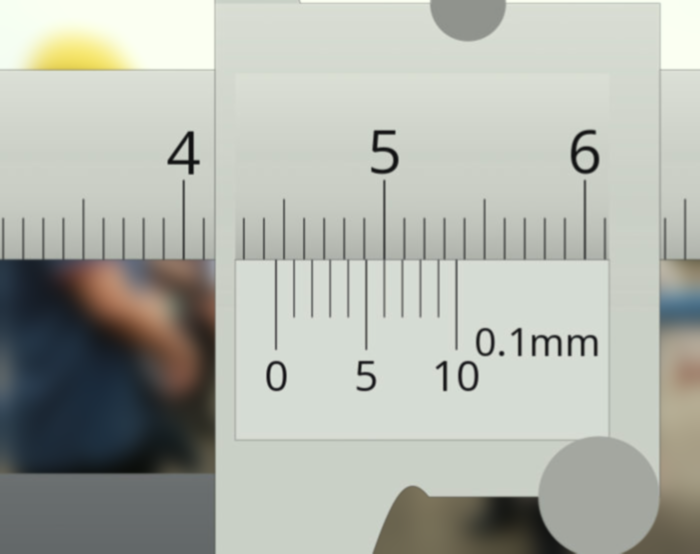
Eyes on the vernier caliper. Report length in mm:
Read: 44.6 mm
